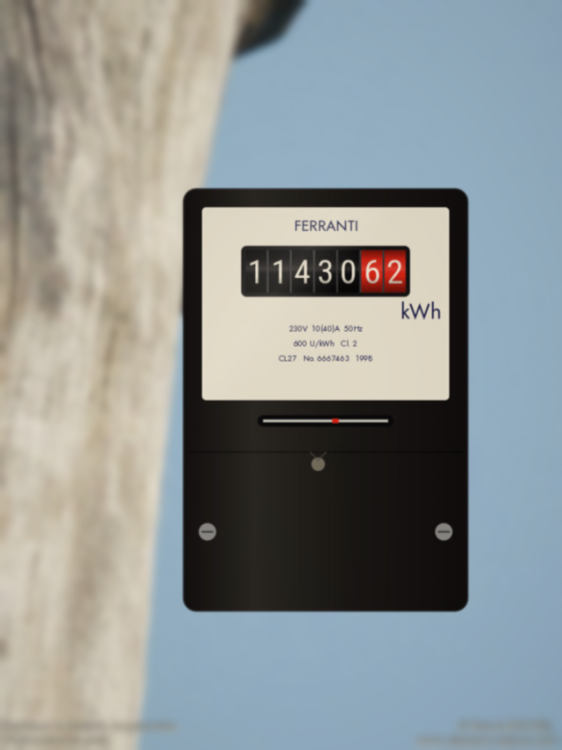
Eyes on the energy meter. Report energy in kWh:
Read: 11430.62 kWh
